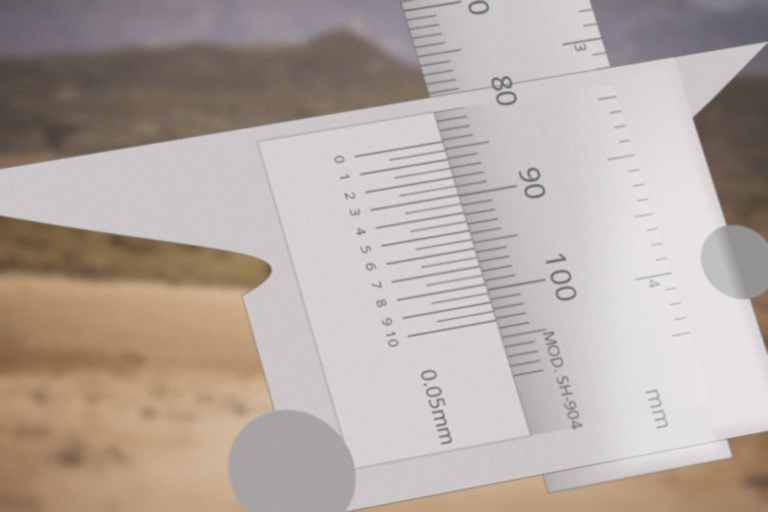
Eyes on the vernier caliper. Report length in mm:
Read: 84.2 mm
